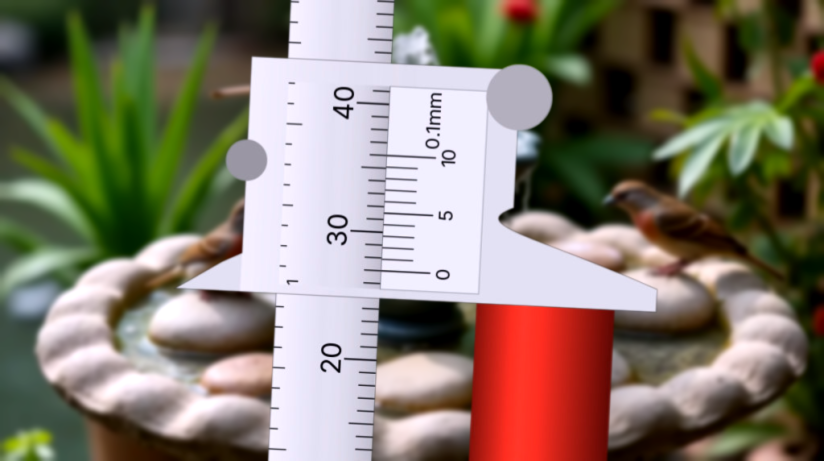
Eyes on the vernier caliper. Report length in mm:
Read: 27.0 mm
